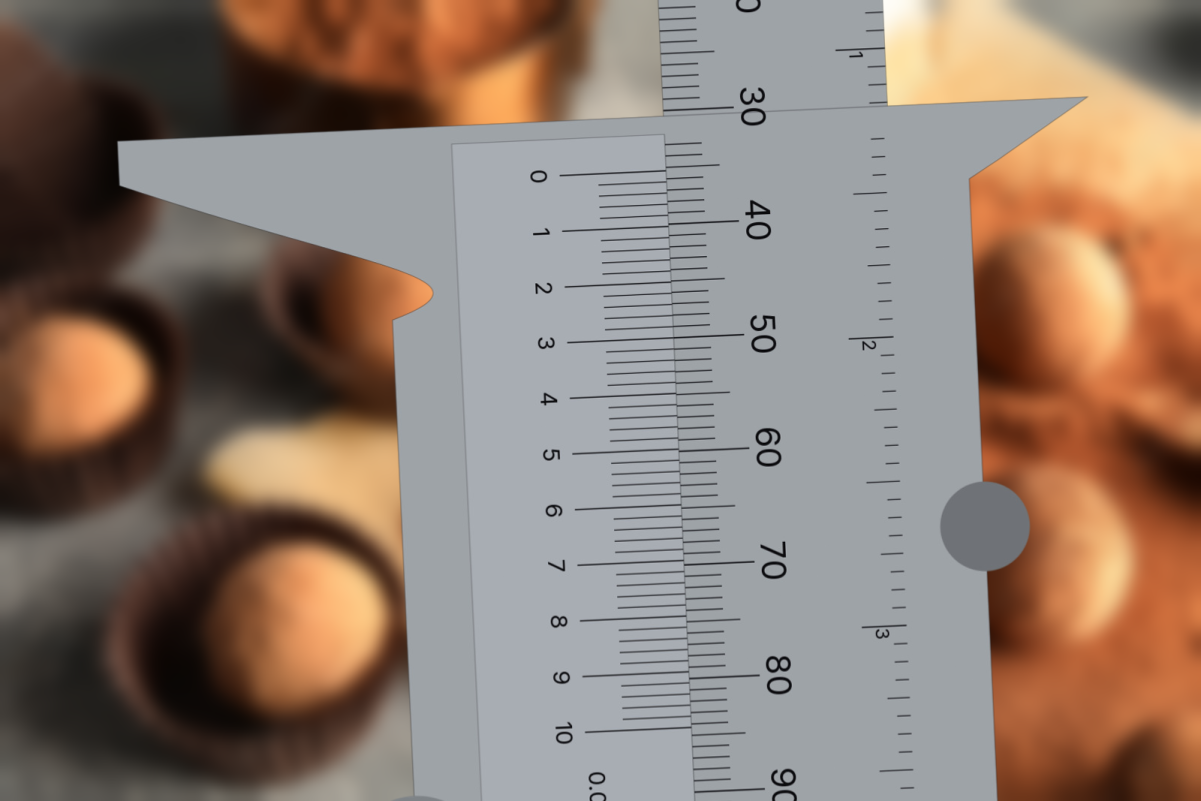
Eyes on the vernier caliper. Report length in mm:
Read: 35.3 mm
